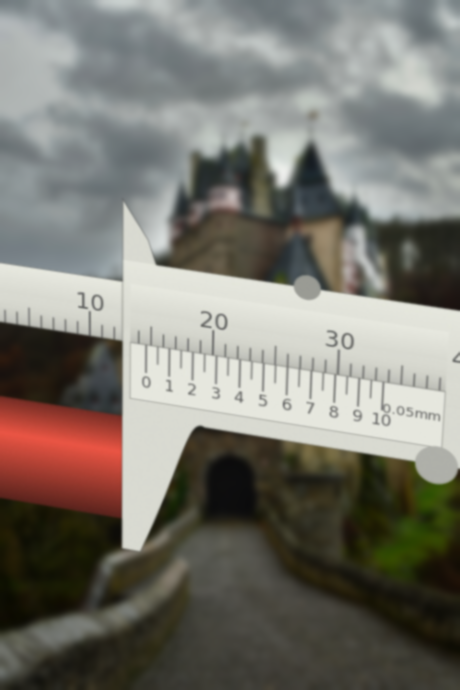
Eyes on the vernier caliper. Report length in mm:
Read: 14.6 mm
